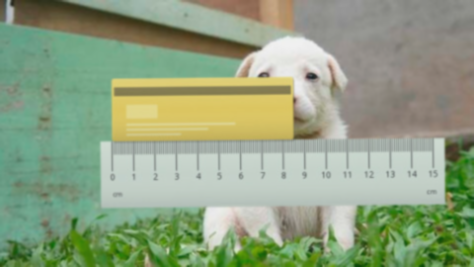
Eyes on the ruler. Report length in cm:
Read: 8.5 cm
